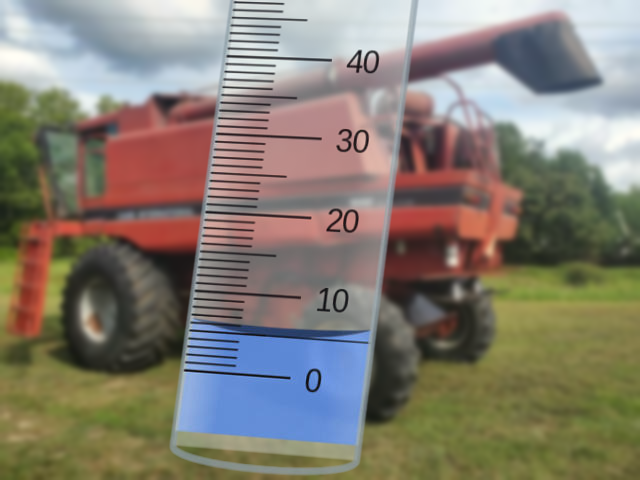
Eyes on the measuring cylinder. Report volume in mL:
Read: 5 mL
